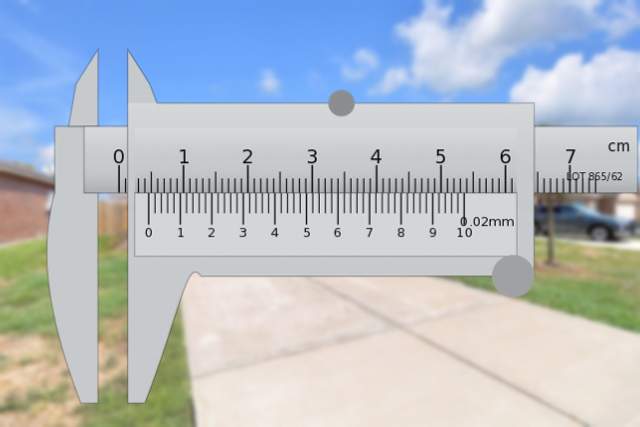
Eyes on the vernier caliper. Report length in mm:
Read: 4.6 mm
